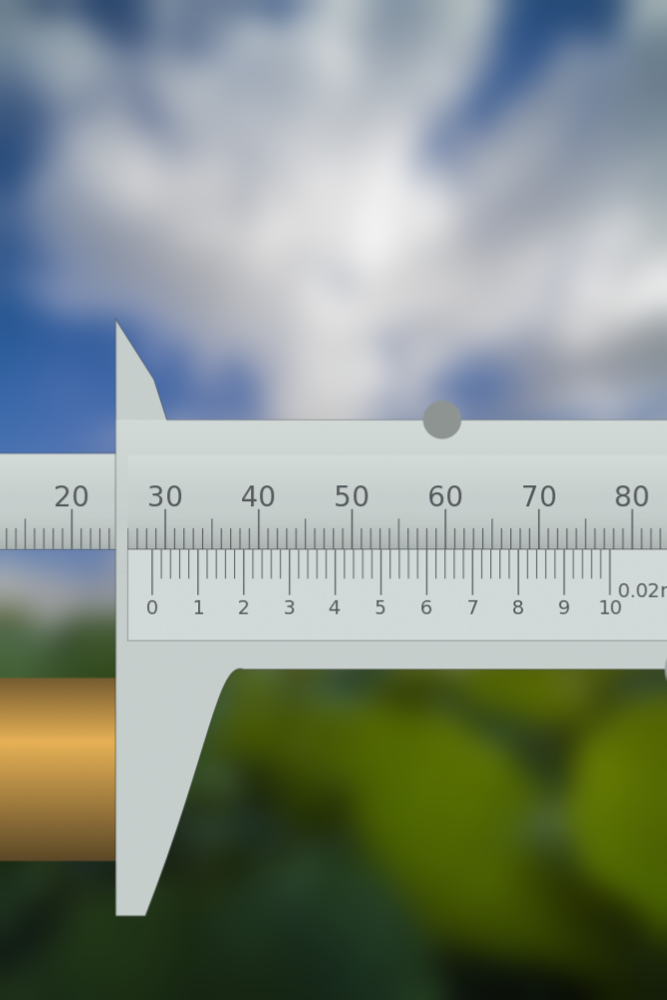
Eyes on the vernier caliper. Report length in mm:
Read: 28.6 mm
